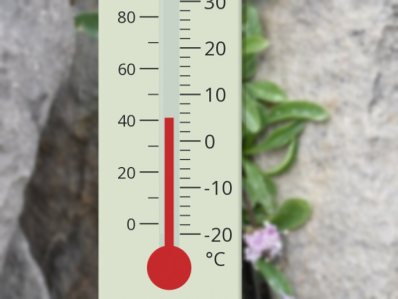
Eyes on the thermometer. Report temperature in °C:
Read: 5 °C
